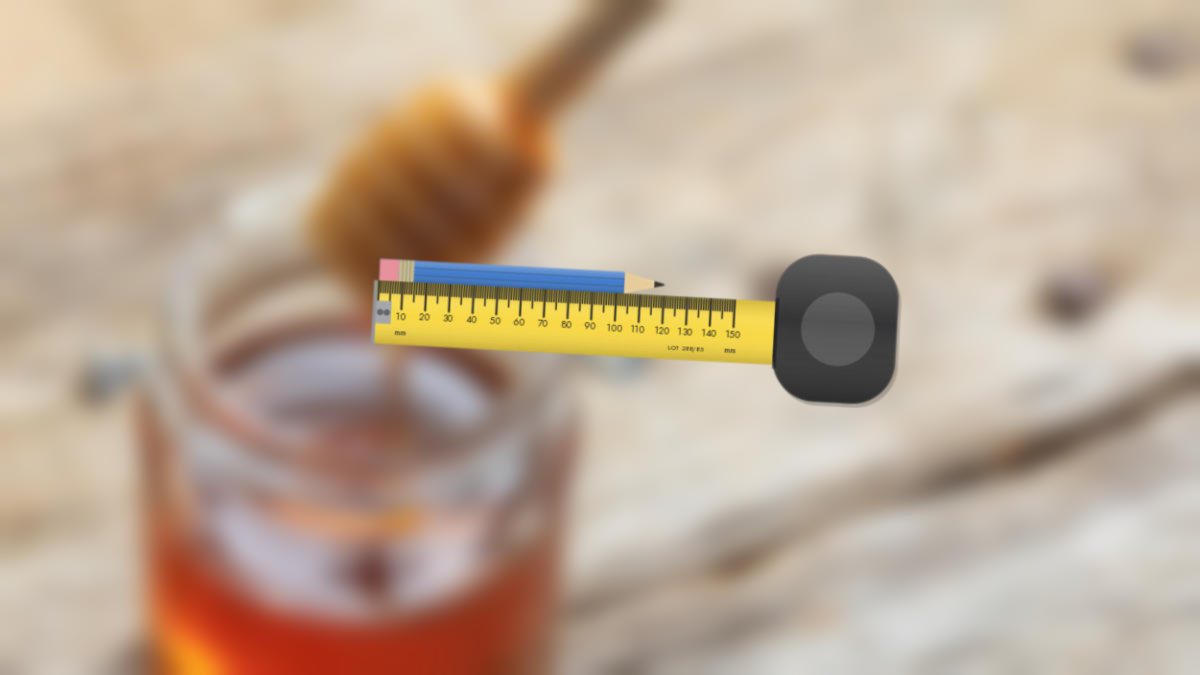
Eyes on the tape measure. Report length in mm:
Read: 120 mm
